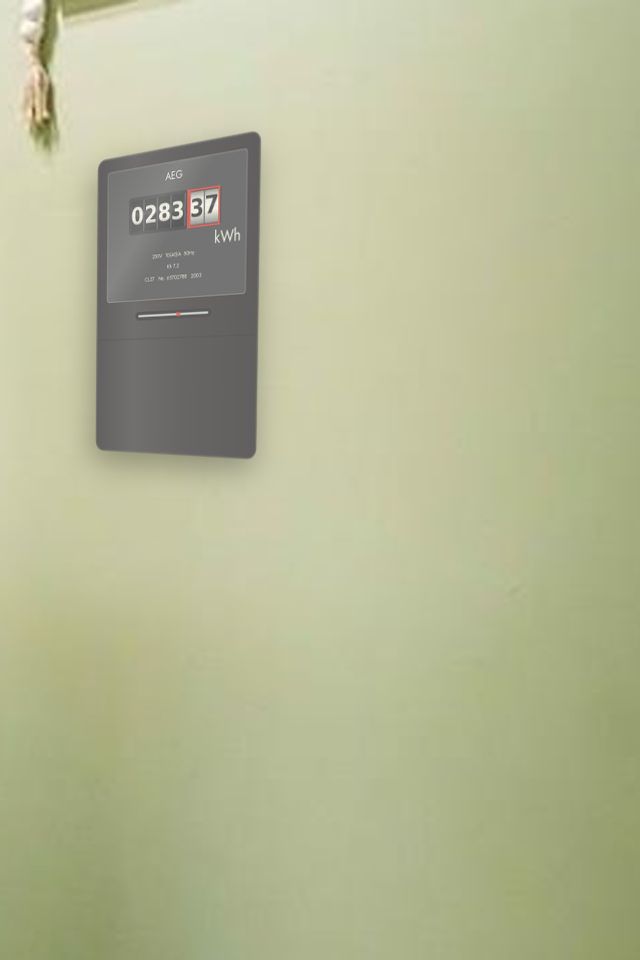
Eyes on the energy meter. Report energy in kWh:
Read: 283.37 kWh
